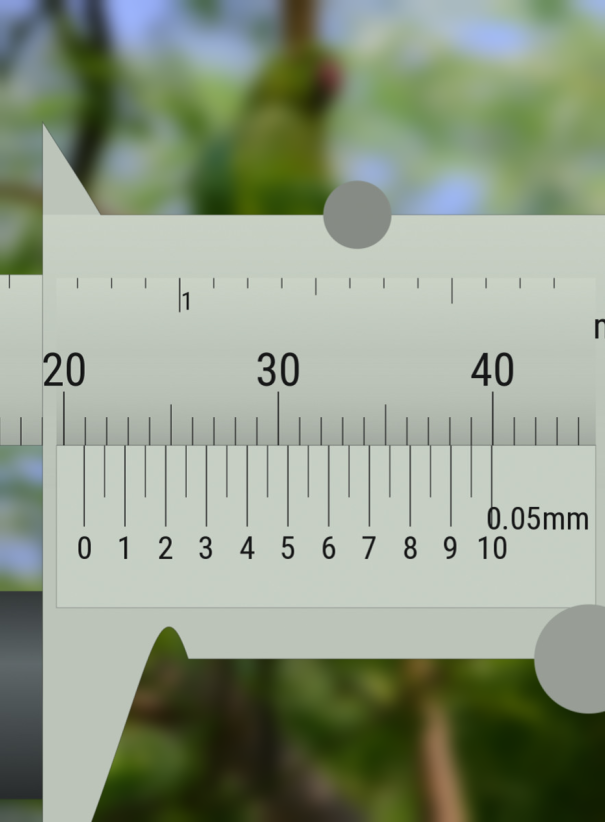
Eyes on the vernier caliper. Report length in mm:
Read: 20.95 mm
